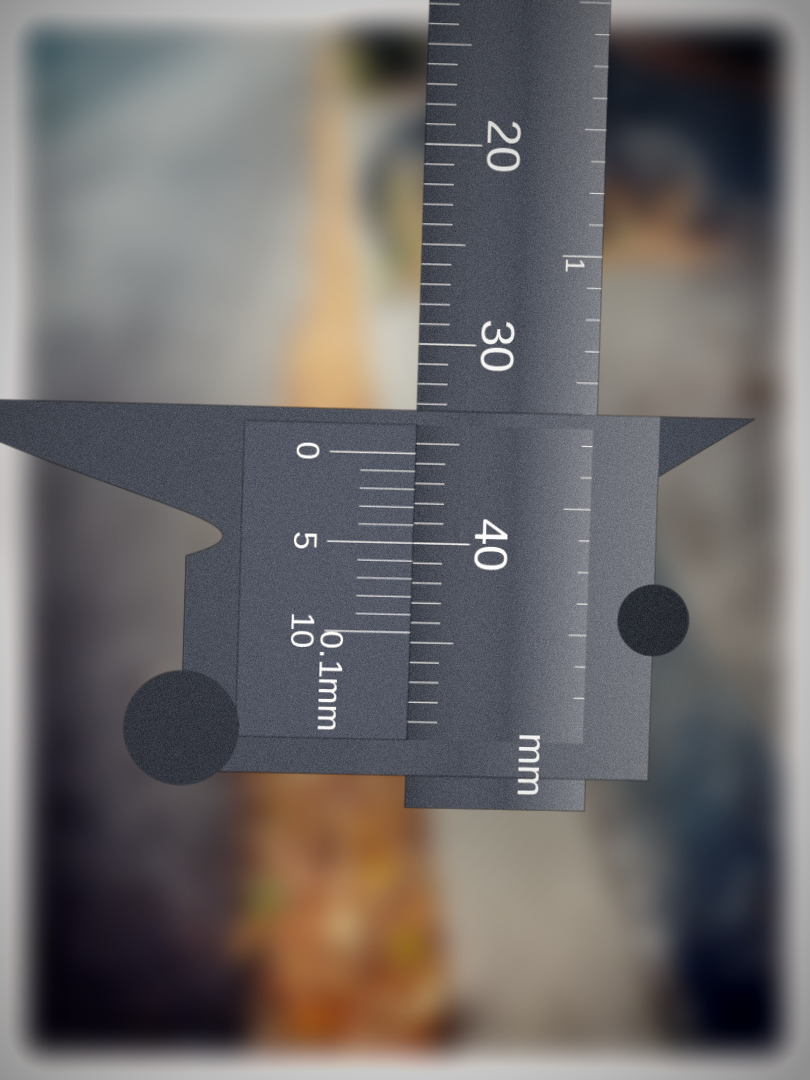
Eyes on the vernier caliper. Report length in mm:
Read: 35.5 mm
